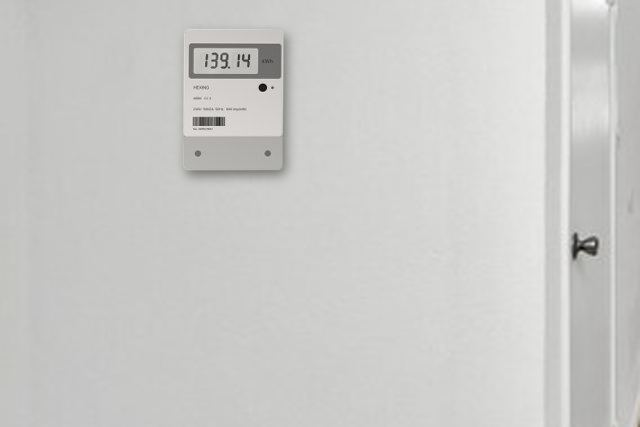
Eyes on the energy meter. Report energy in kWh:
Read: 139.14 kWh
